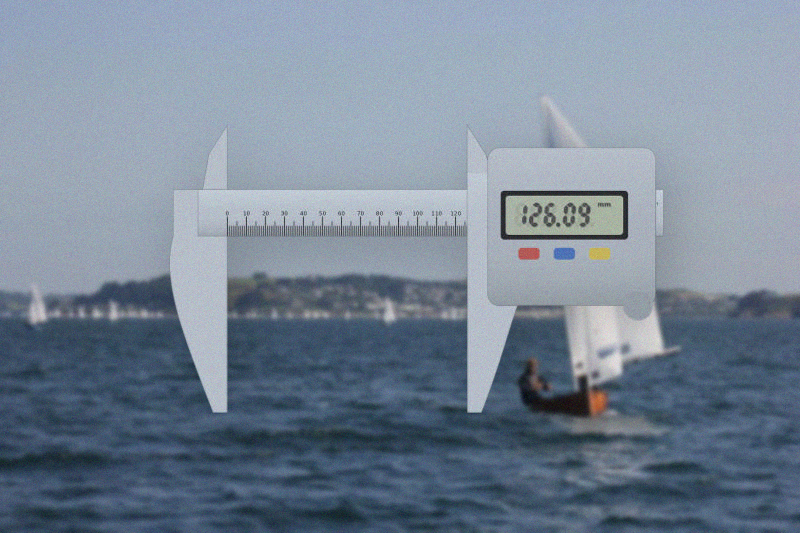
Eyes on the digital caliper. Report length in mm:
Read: 126.09 mm
